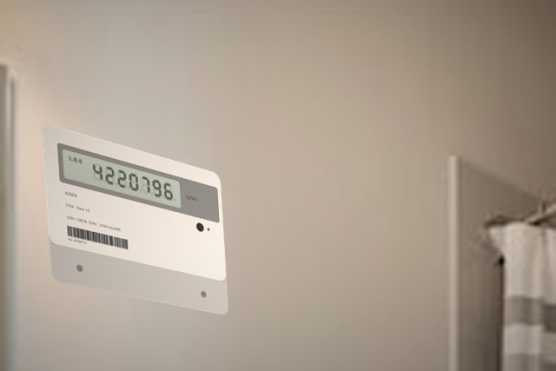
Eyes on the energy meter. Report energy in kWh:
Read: 4220796 kWh
